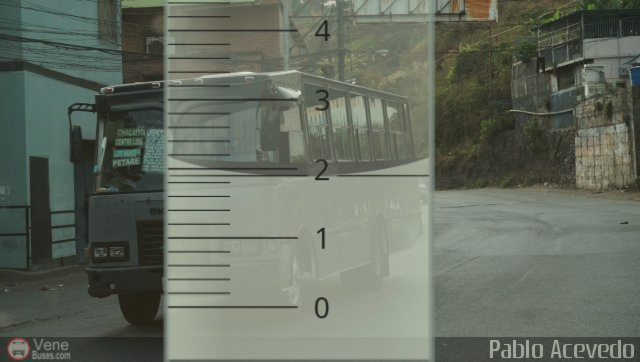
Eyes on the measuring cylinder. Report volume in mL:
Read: 1.9 mL
